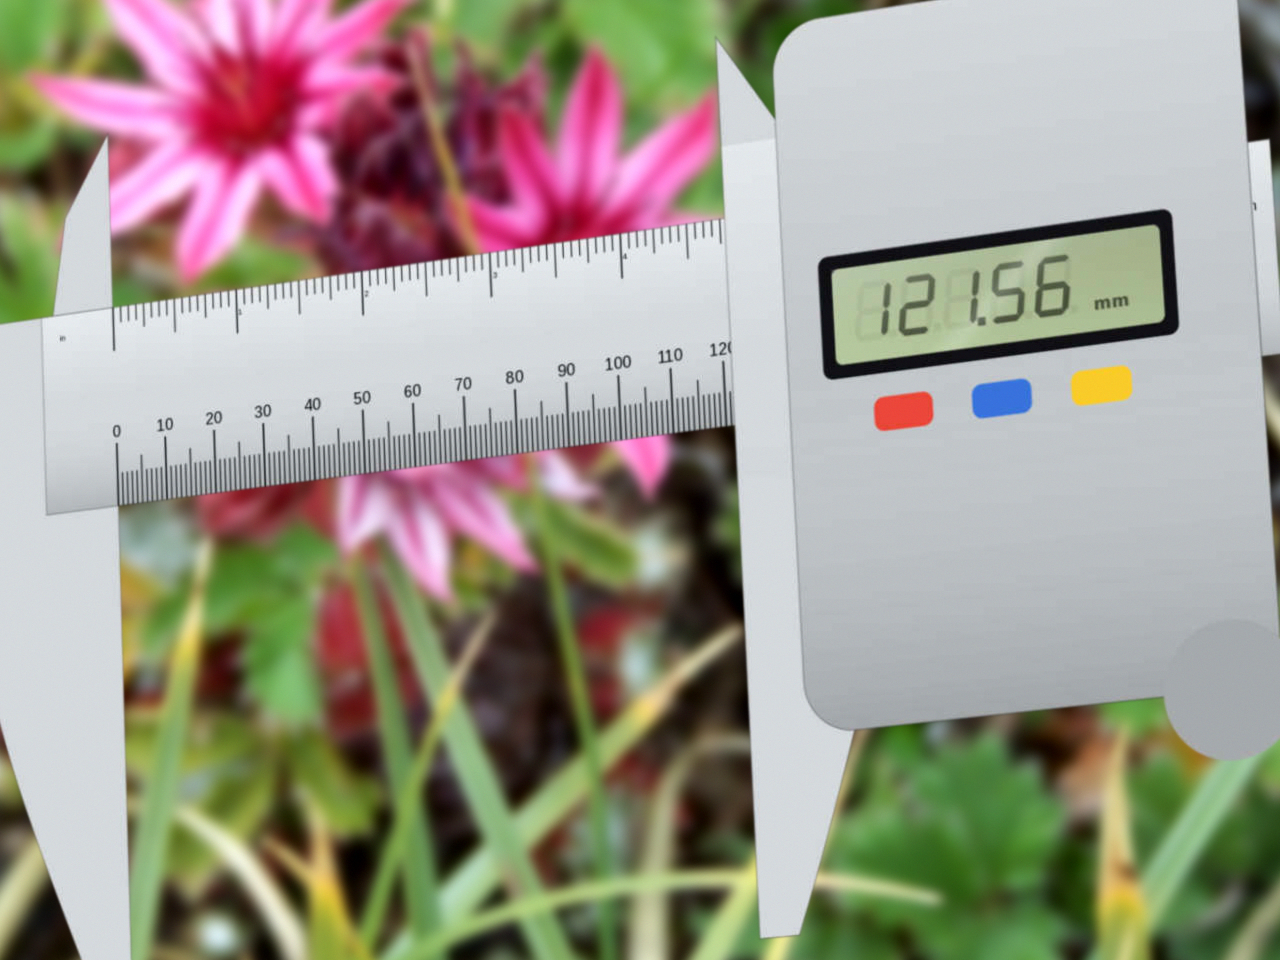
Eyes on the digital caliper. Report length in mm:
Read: 121.56 mm
